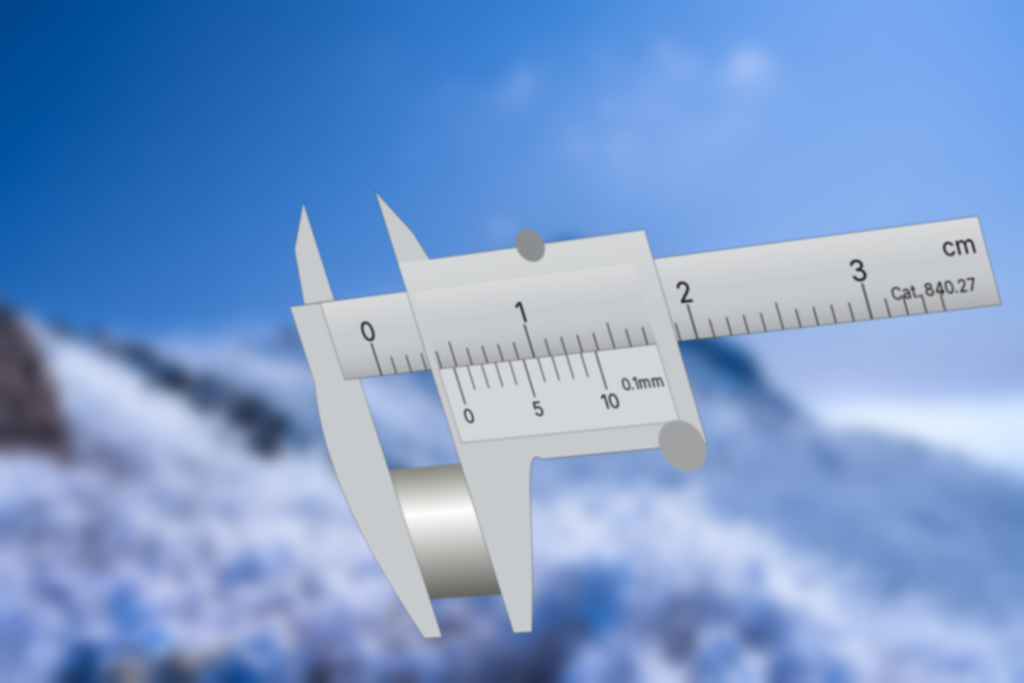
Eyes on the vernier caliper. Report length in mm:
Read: 4.8 mm
